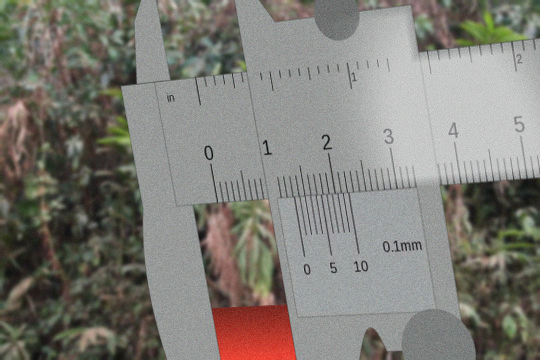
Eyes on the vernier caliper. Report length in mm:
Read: 13.2 mm
